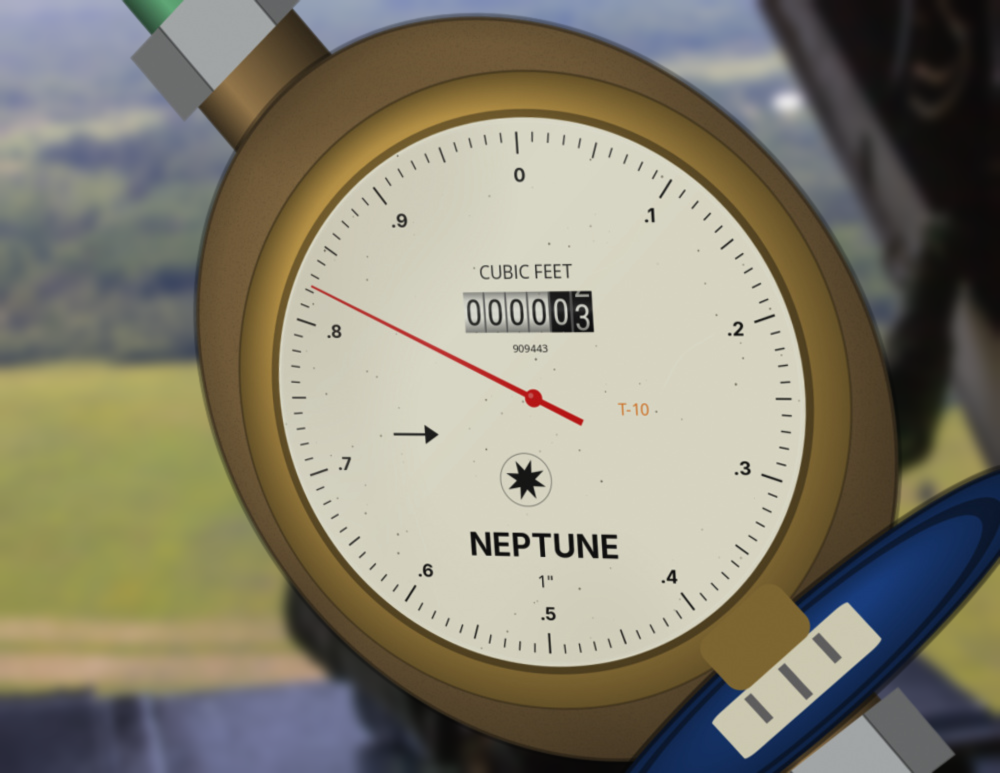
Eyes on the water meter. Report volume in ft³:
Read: 2.82 ft³
